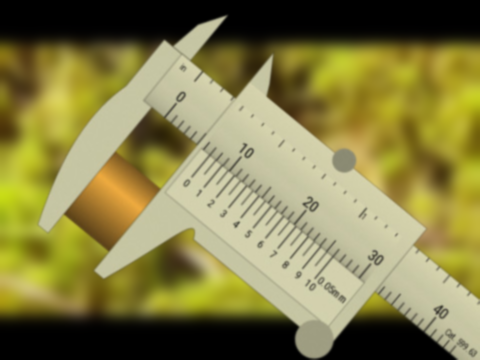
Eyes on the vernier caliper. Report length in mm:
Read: 7.0 mm
